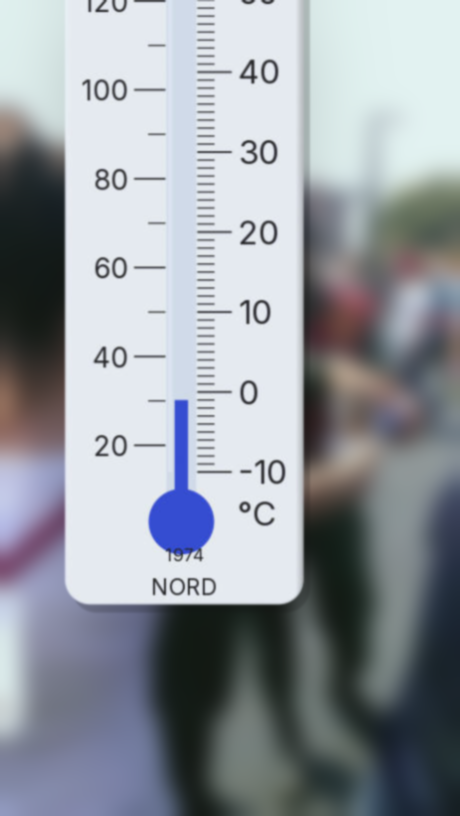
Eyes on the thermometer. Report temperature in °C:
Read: -1 °C
